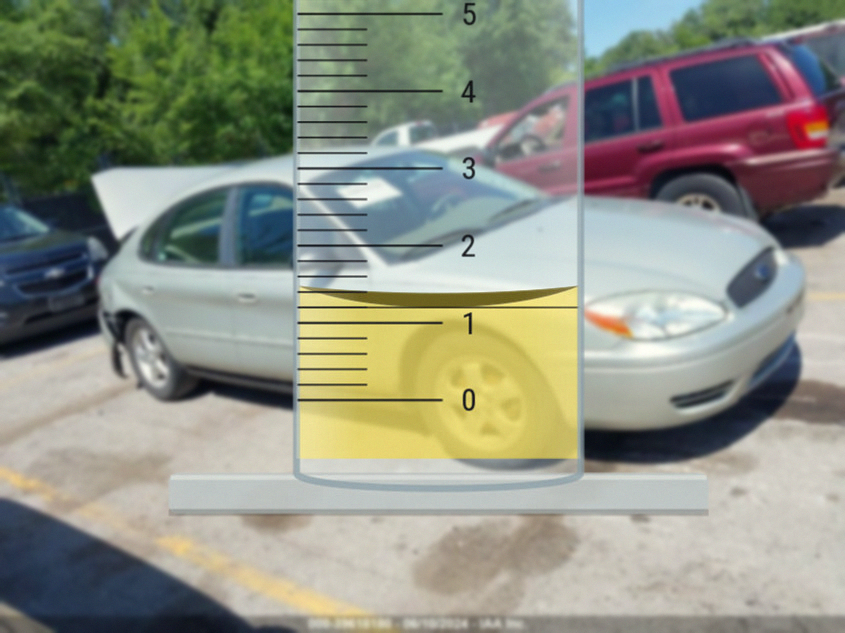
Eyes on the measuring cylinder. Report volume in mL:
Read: 1.2 mL
